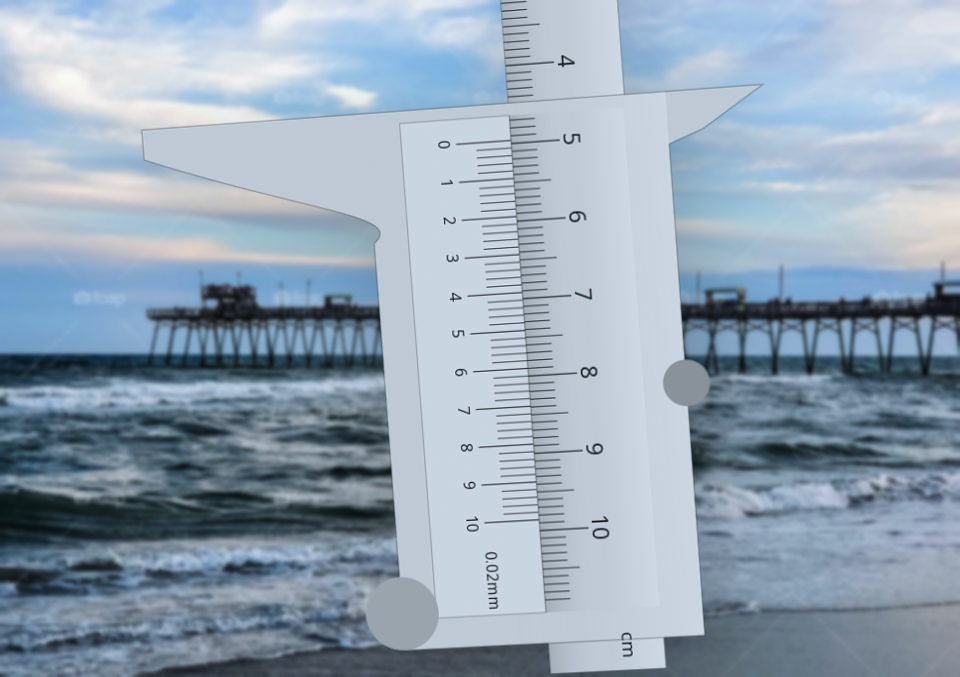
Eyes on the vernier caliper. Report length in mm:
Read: 49.6 mm
